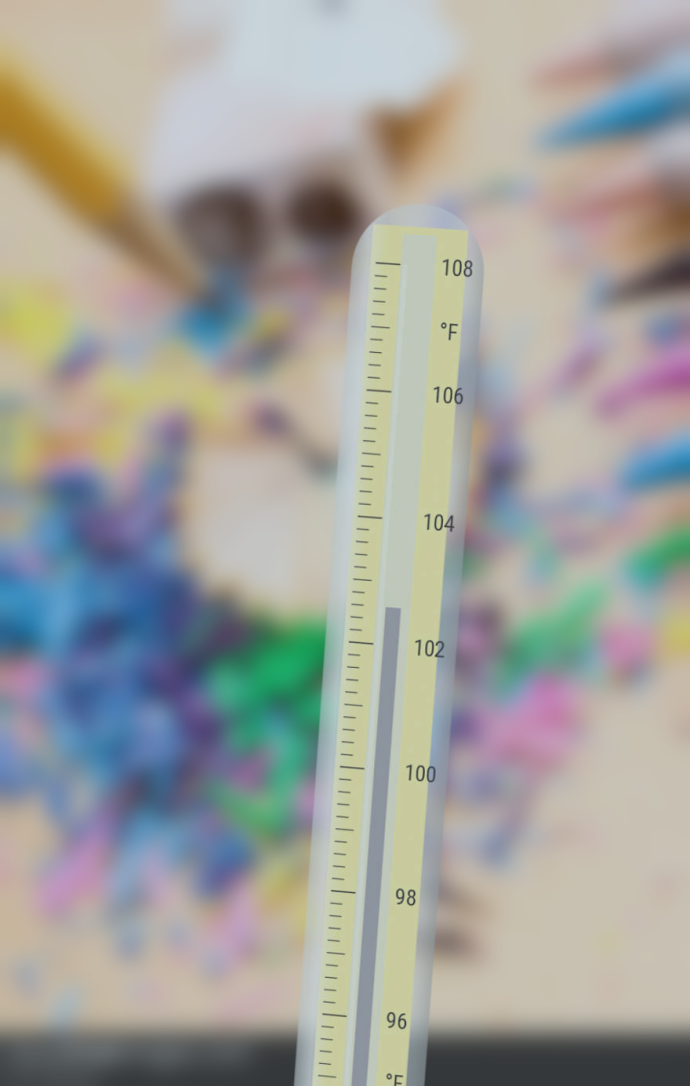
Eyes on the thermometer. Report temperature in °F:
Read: 102.6 °F
